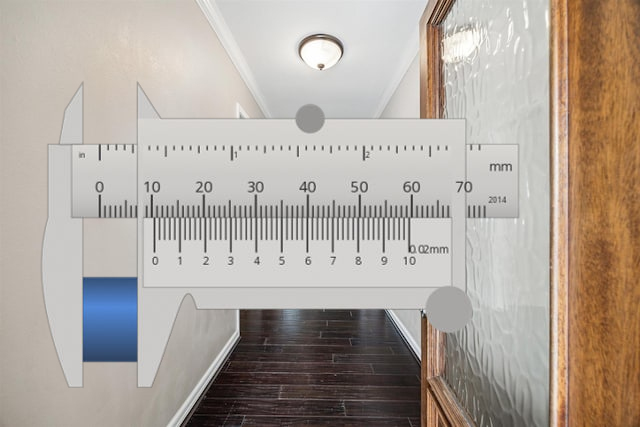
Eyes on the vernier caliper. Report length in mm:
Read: 10.5 mm
